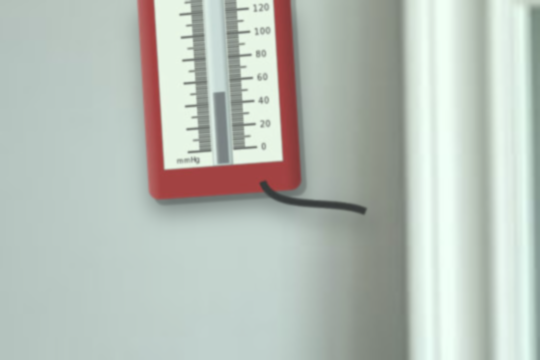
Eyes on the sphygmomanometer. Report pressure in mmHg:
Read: 50 mmHg
